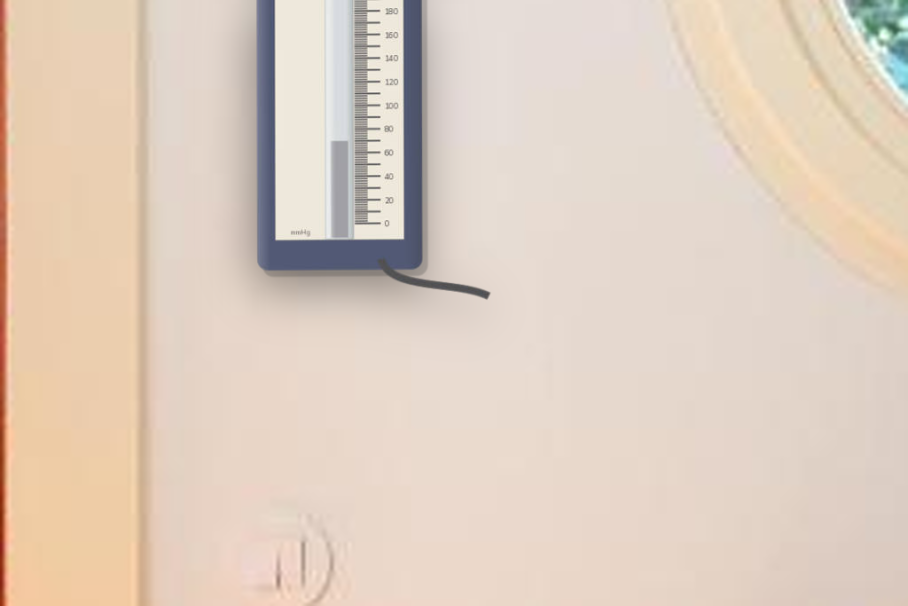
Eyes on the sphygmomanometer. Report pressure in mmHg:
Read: 70 mmHg
